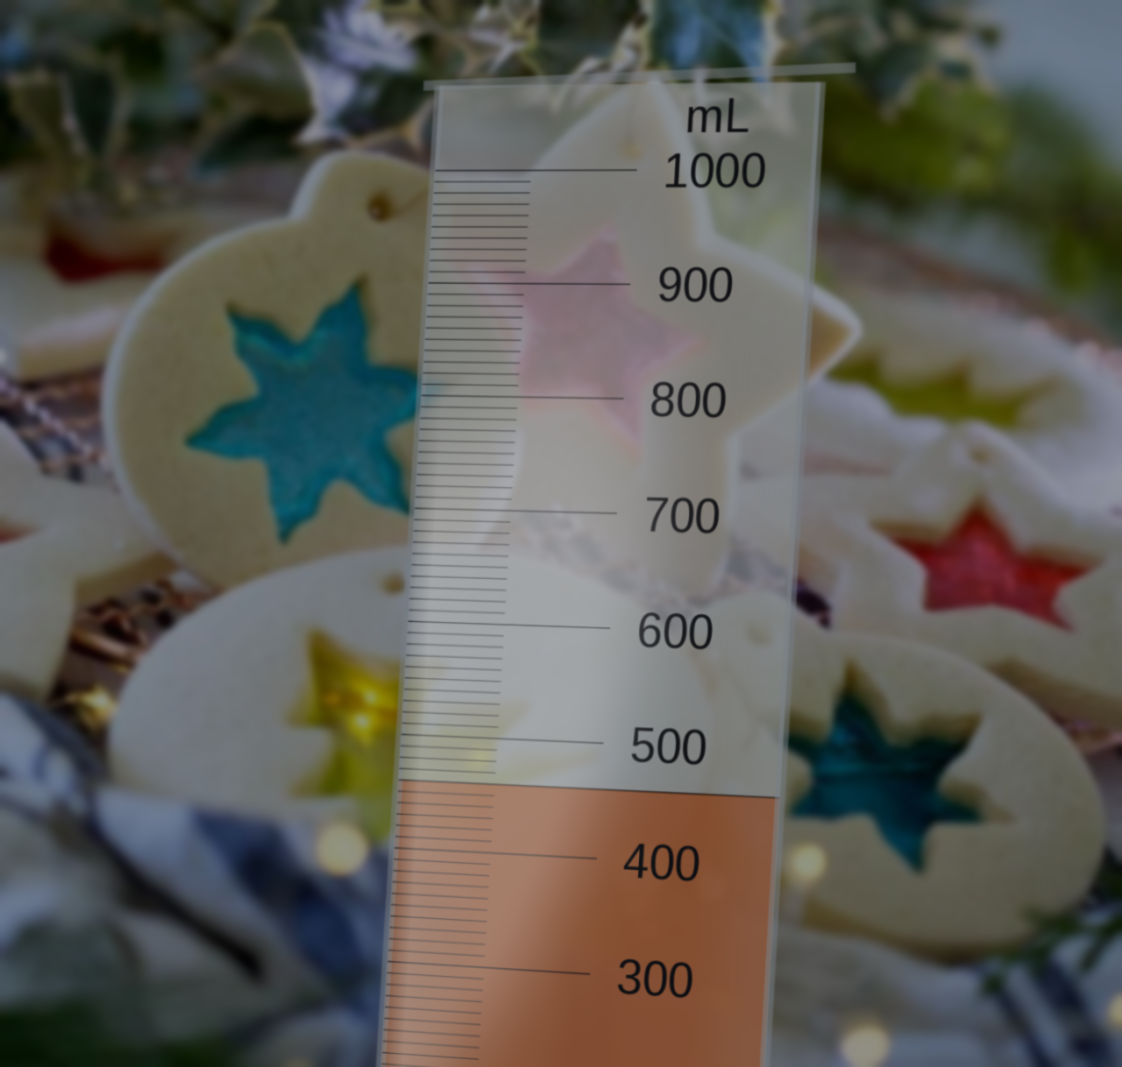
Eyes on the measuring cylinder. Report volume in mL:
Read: 460 mL
